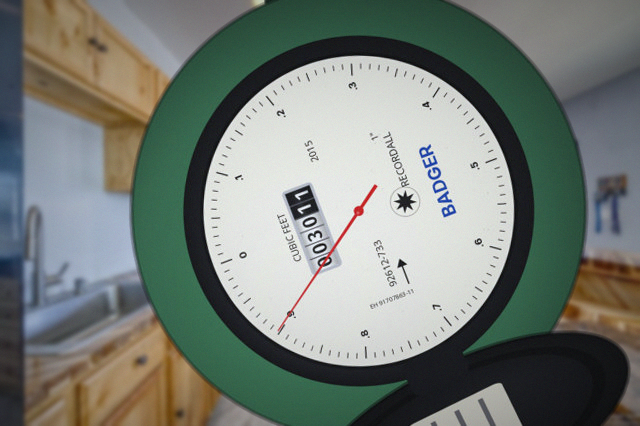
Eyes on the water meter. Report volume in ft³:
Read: 3010.90 ft³
